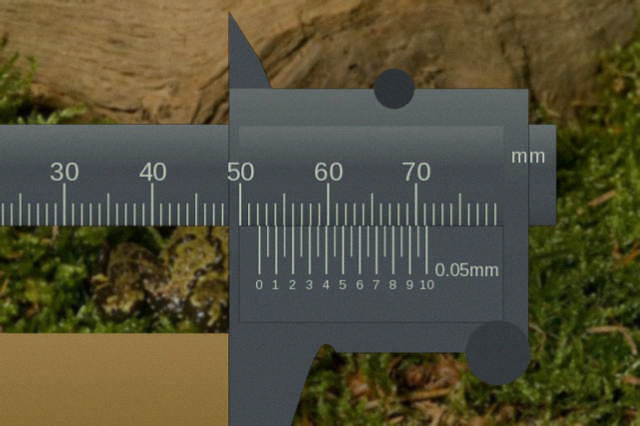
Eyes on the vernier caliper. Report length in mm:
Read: 52.2 mm
